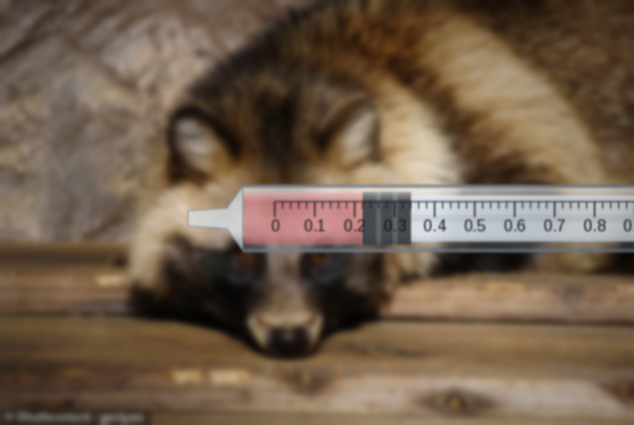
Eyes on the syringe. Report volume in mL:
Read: 0.22 mL
